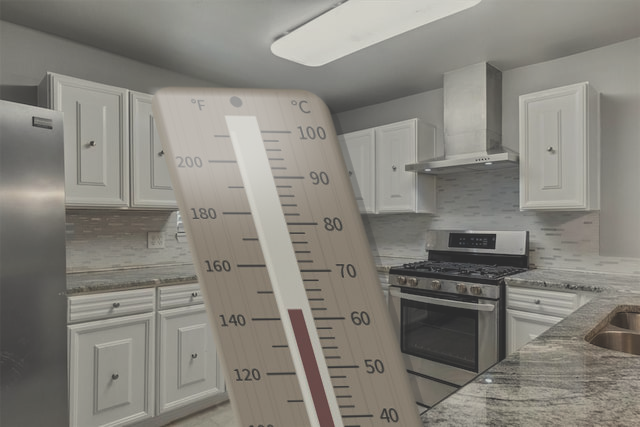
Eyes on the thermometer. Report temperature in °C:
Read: 62 °C
